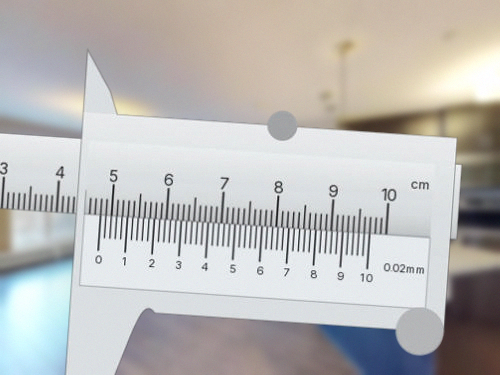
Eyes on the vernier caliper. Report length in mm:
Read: 48.0 mm
